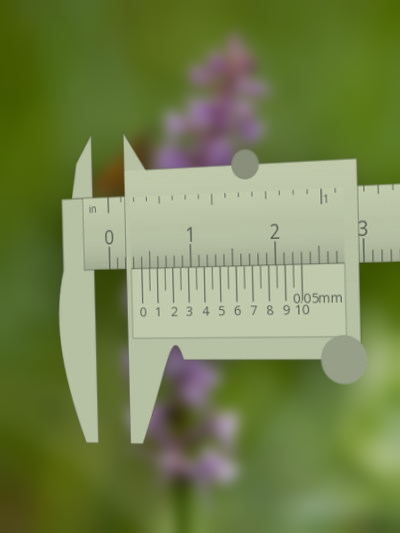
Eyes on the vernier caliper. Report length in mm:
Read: 4.0 mm
